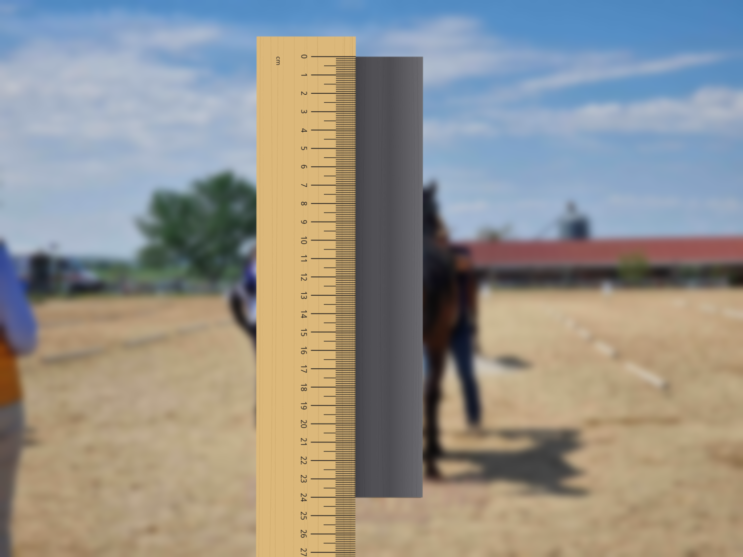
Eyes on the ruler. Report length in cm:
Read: 24 cm
